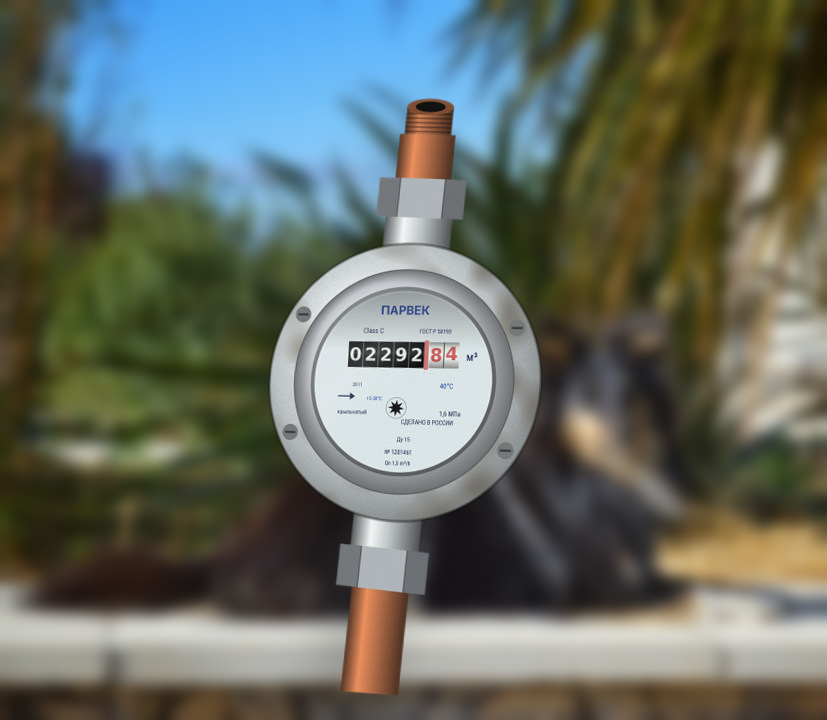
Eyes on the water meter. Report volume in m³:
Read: 2292.84 m³
